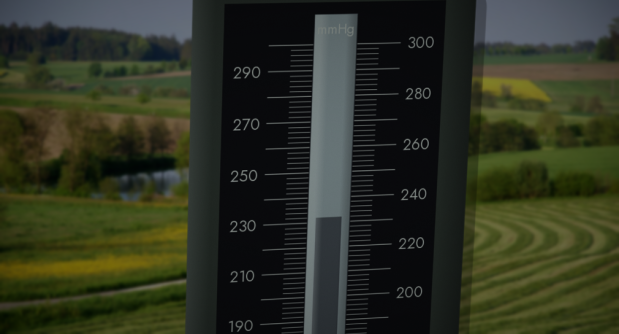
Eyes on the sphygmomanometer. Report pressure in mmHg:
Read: 232 mmHg
